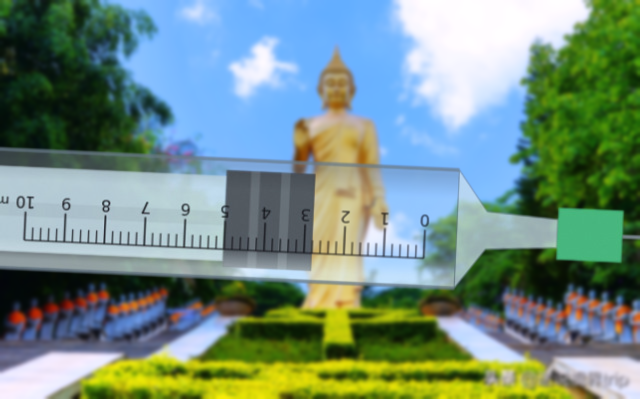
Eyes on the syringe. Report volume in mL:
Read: 2.8 mL
